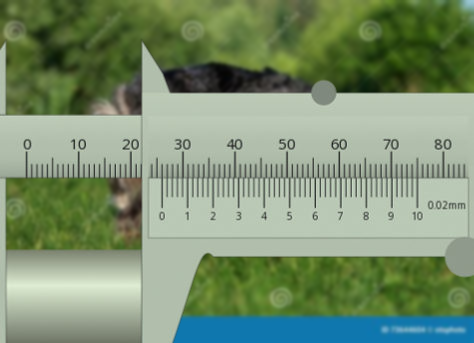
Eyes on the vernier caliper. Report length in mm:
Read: 26.0 mm
